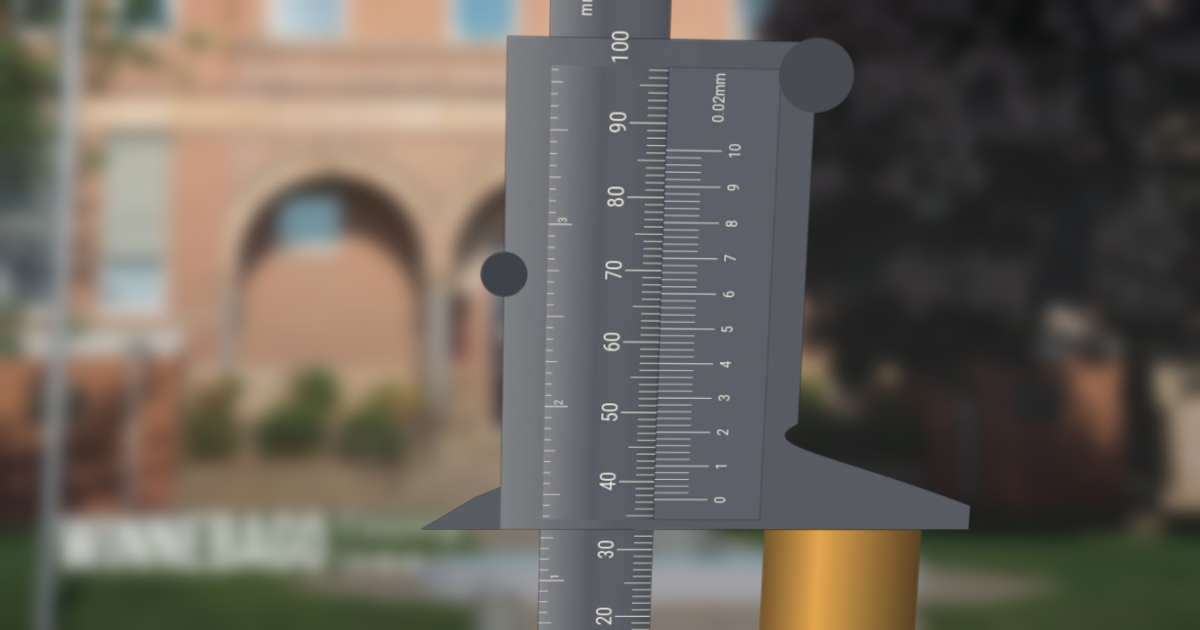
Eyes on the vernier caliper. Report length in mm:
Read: 37.4 mm
